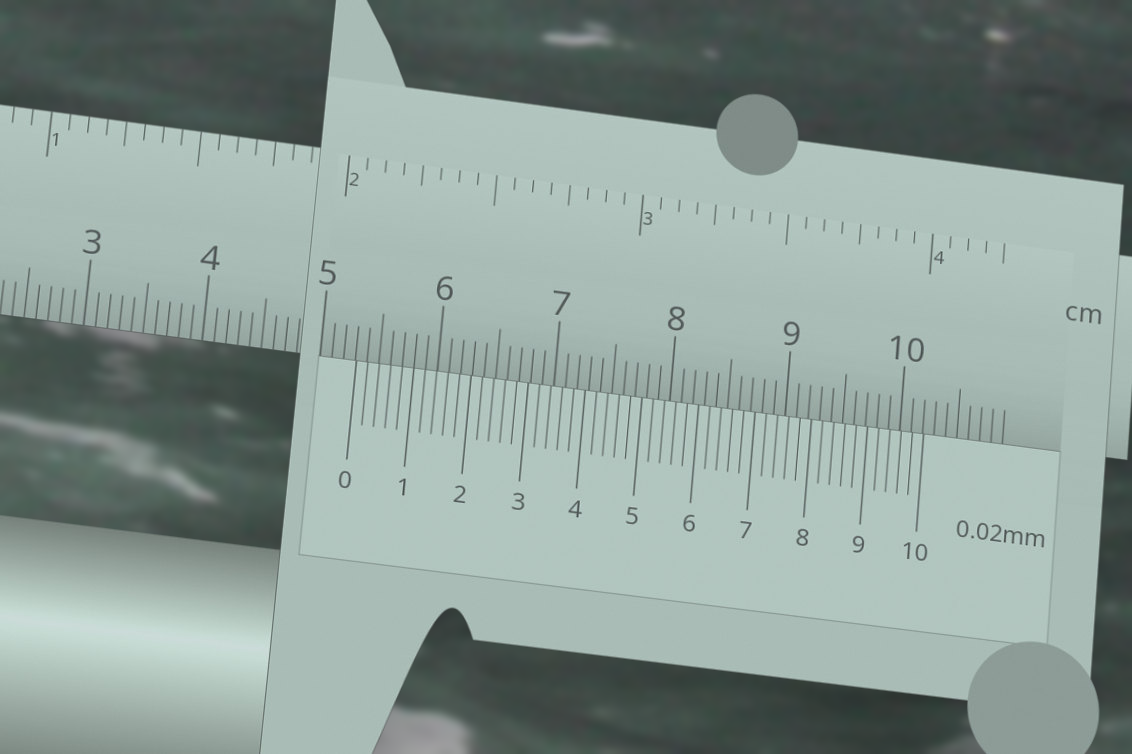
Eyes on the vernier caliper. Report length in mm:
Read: 53.1 mm
